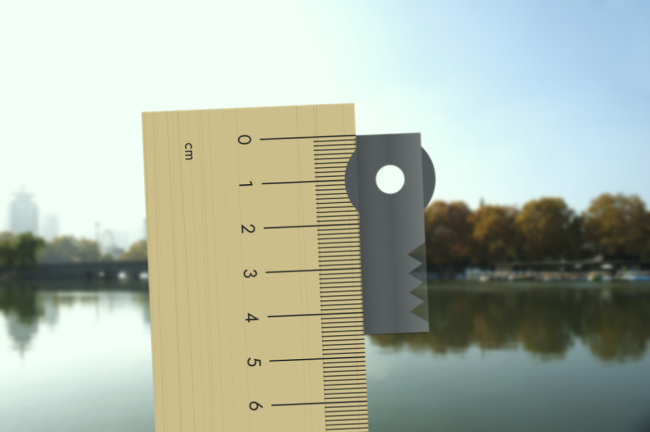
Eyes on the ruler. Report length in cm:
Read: 4.5 cm
